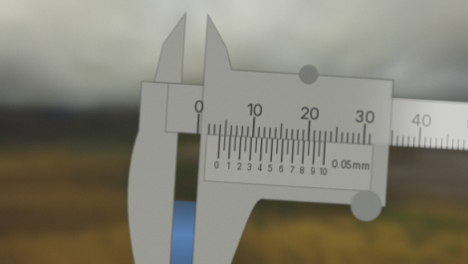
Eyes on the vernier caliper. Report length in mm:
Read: 4.0 mm
